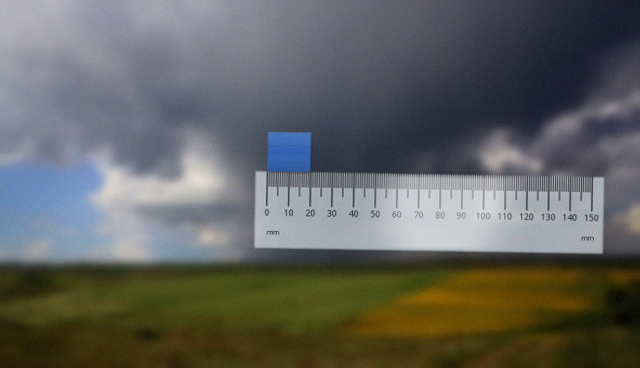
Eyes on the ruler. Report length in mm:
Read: 20 mm
